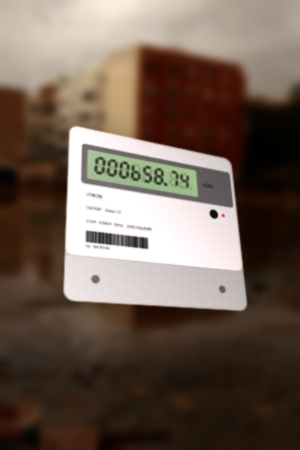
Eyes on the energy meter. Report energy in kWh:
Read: 658.74 kWh
